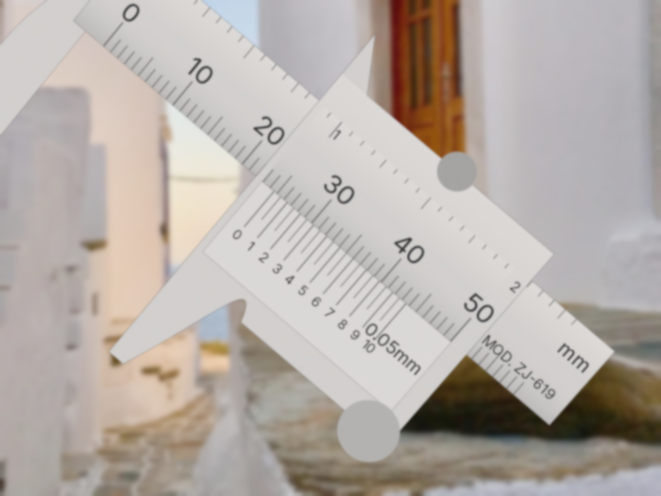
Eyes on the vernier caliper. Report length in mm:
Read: 24.6 mm
